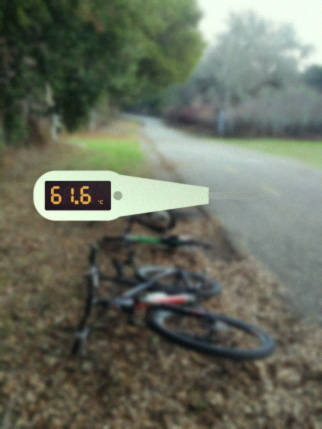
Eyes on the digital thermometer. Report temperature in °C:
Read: 61.6 °C
